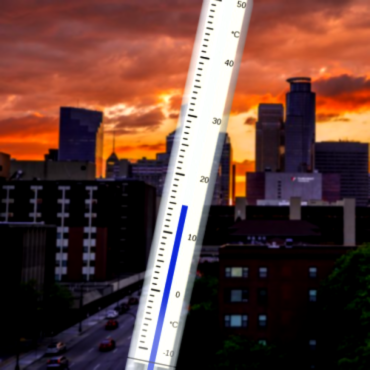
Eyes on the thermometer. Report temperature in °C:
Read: 15 °C
